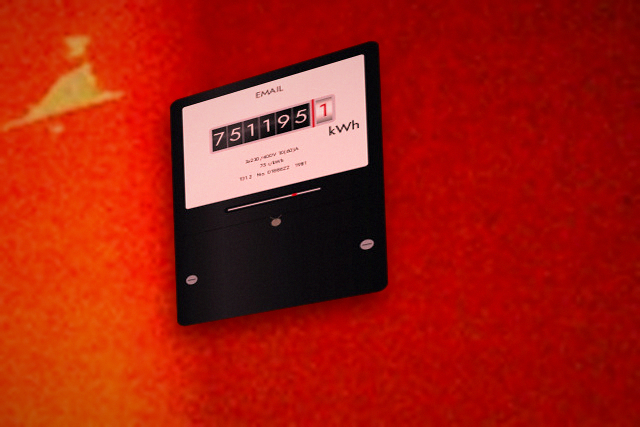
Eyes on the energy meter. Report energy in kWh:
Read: 751195.1 kWh
